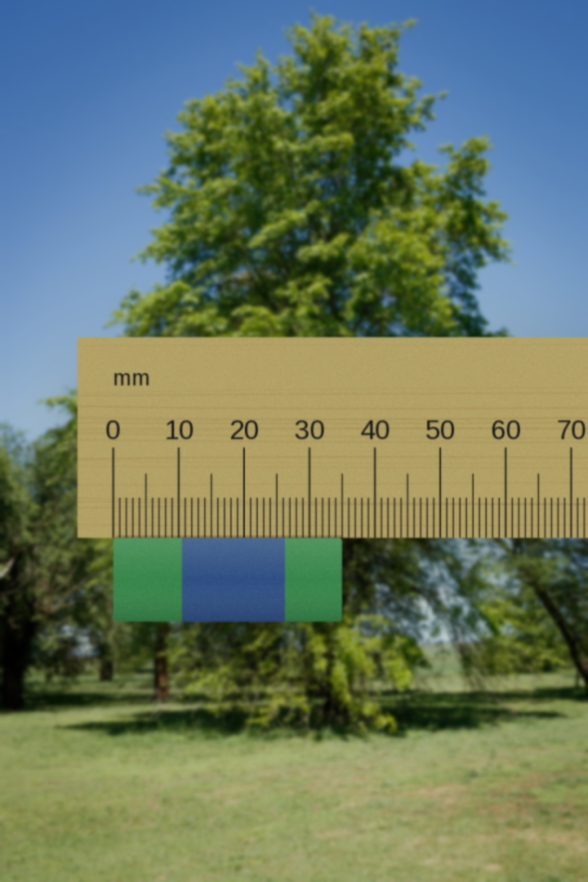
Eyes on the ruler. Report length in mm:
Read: 35 mm
